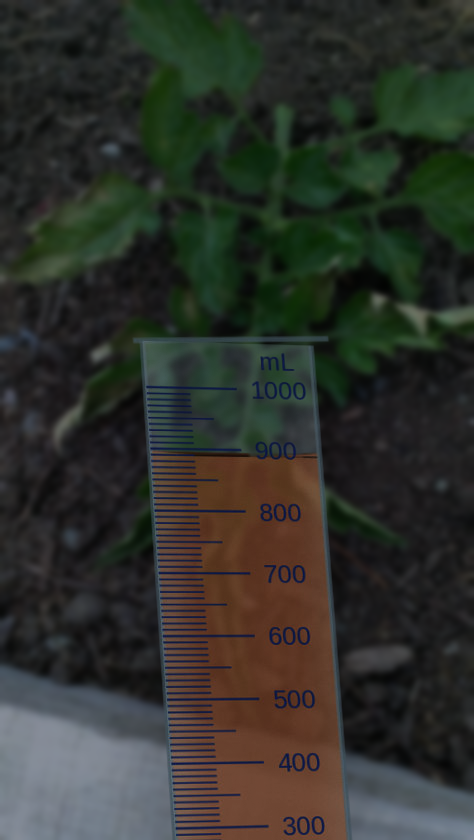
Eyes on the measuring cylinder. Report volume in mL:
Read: 890 mL
